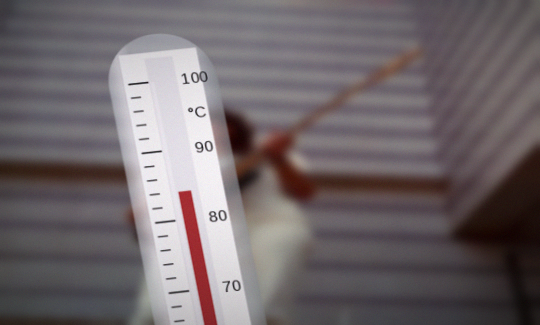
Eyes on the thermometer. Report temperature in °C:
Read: 84 °C
